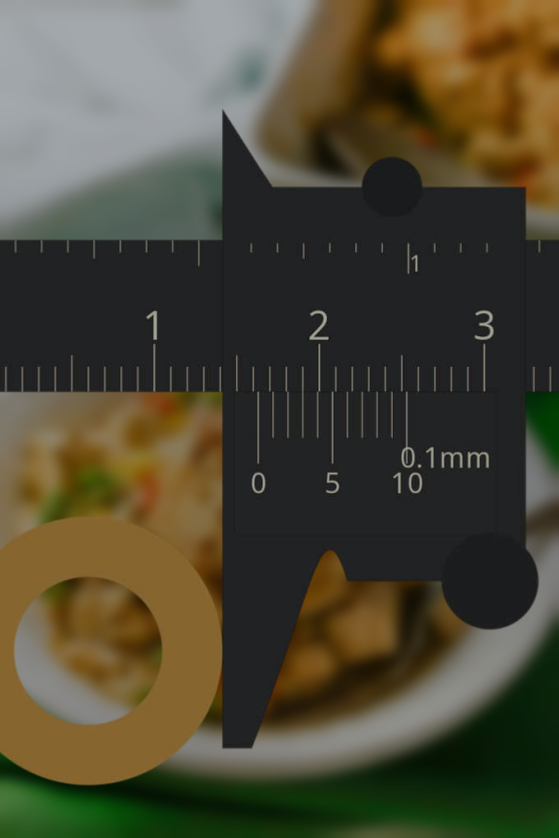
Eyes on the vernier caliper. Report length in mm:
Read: 16.3 mm
